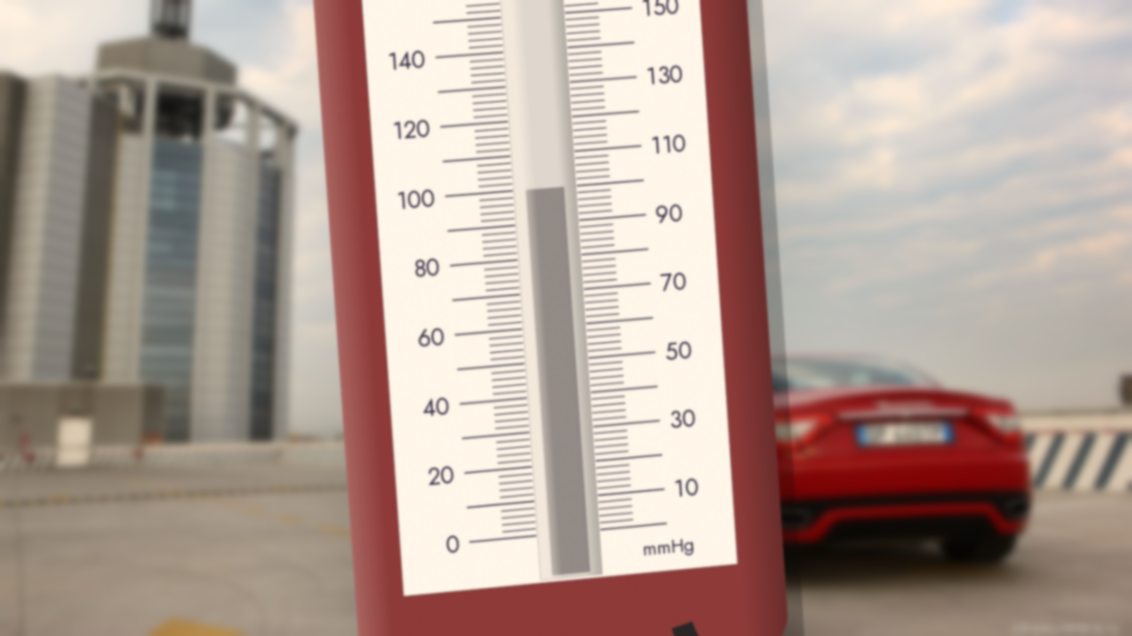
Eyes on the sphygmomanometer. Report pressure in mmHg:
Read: 100 mmHg
